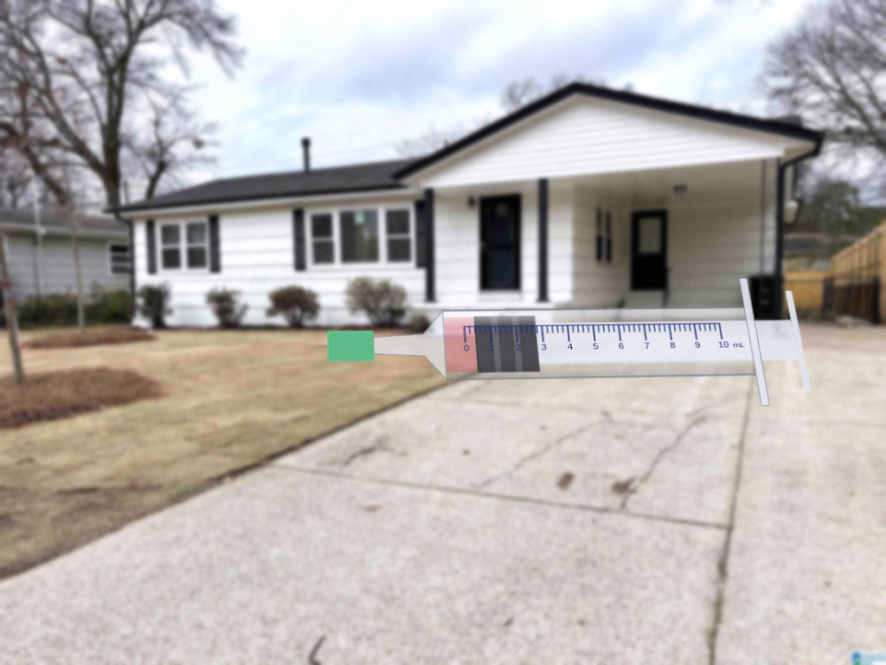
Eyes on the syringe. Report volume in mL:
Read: 0.4 mL
